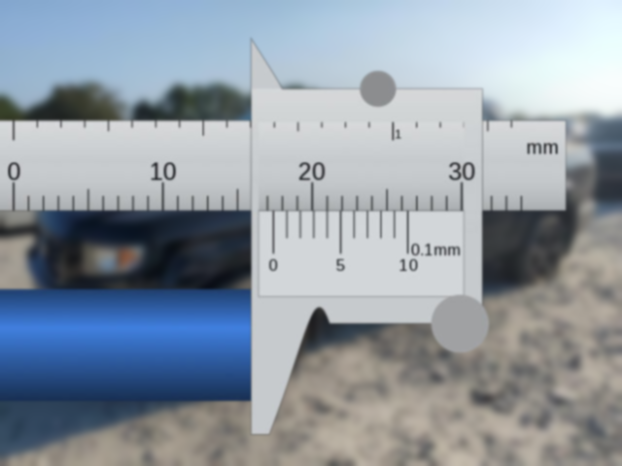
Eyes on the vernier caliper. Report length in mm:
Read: 17.4 mm
